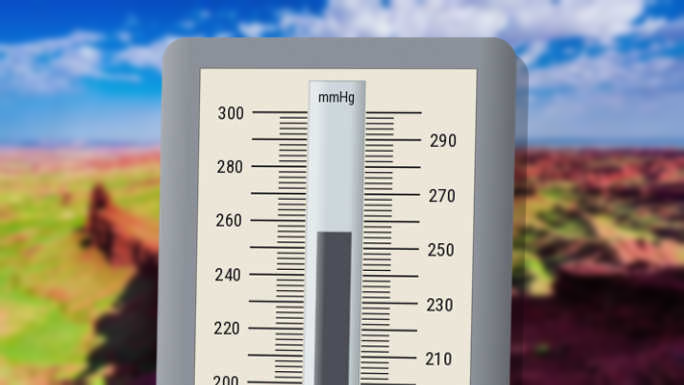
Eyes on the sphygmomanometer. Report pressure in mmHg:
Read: 256 mmHg
